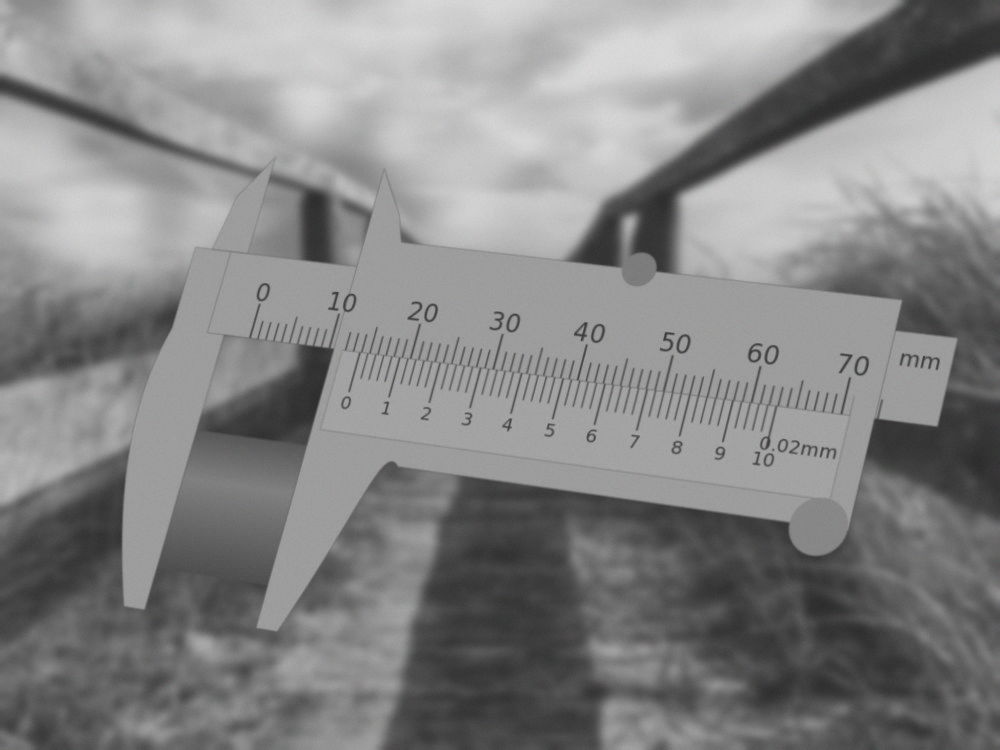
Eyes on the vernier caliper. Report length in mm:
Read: 13.8 mm
